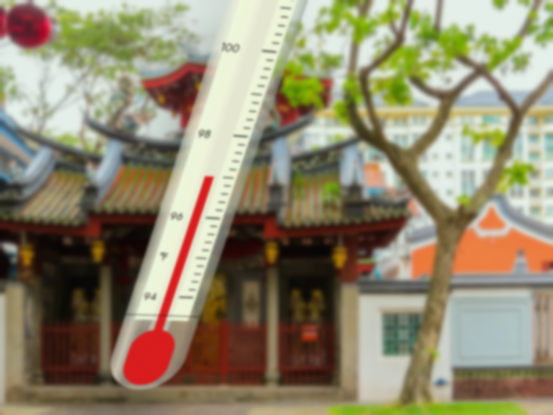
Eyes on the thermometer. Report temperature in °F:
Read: 97 °F
